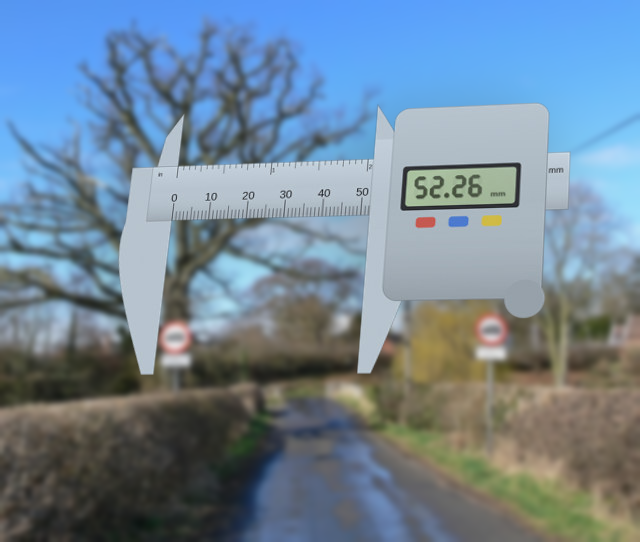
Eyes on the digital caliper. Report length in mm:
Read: 52.26 mm
